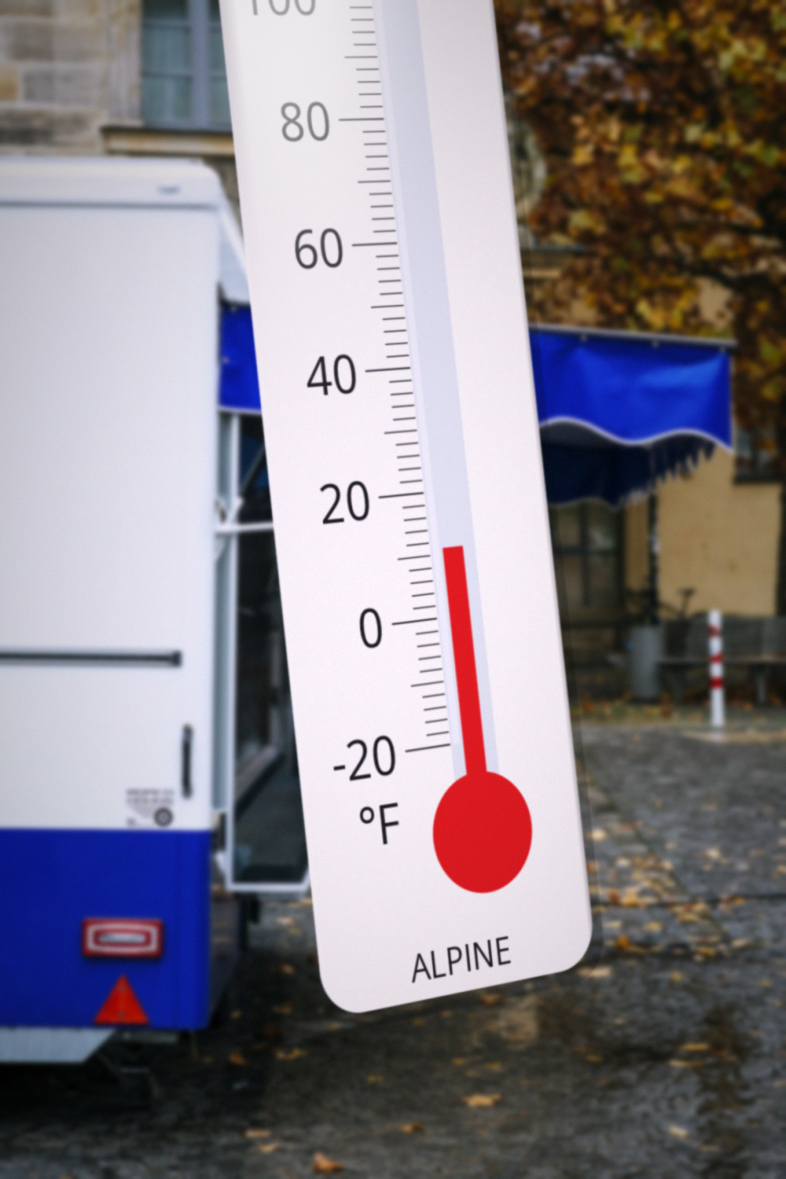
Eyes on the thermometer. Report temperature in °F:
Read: 11 °F
